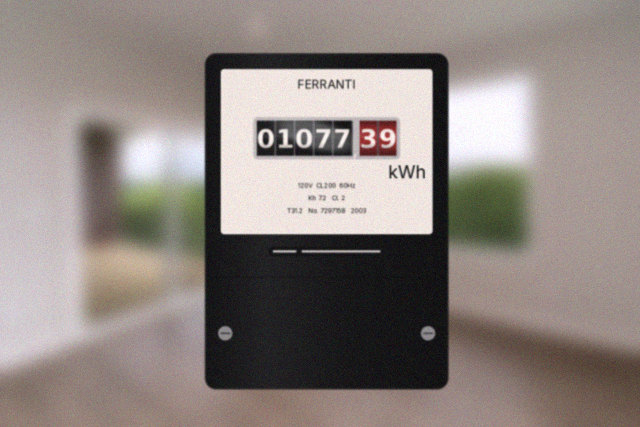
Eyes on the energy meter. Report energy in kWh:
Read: 1077.39 kWh
